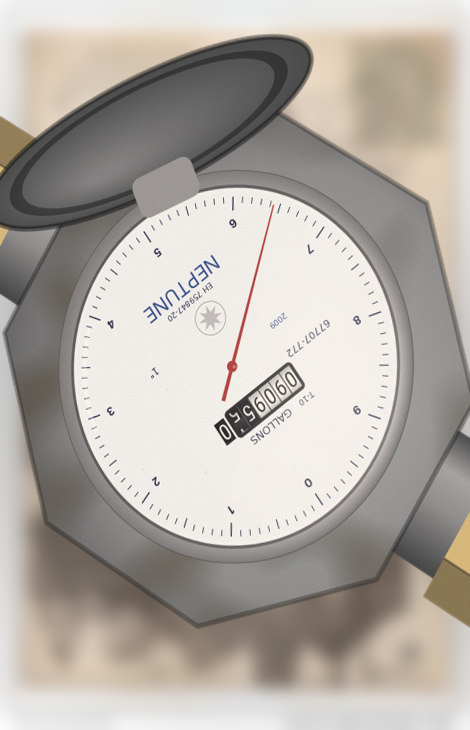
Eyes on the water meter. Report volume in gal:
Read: 909546.4 gal
